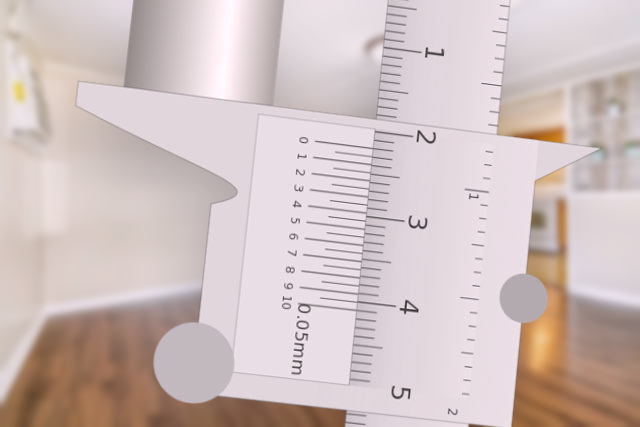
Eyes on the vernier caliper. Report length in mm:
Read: 22.0 mm
